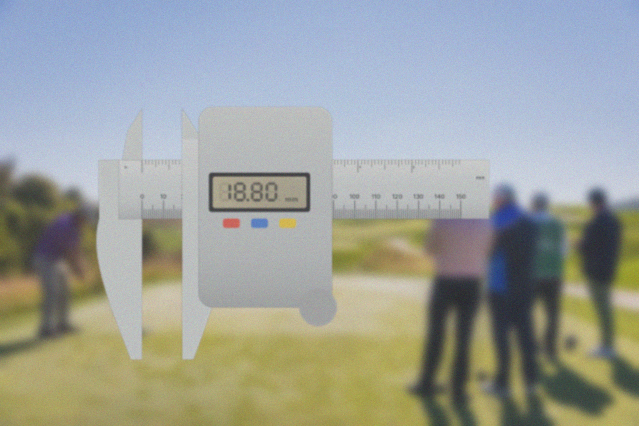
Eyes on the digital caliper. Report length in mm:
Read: 18.80 mm
